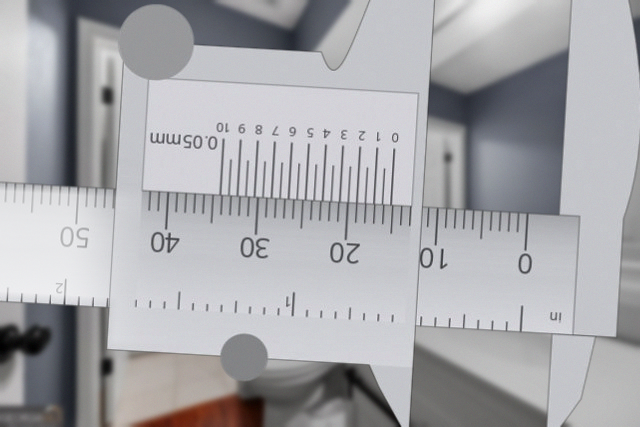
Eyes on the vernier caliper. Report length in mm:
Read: 15.2 mm
